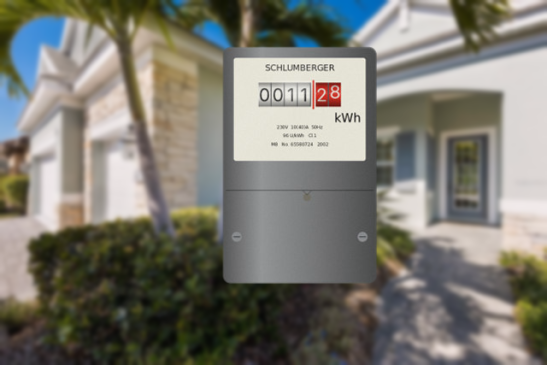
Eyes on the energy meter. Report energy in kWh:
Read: 11.28 kWh
